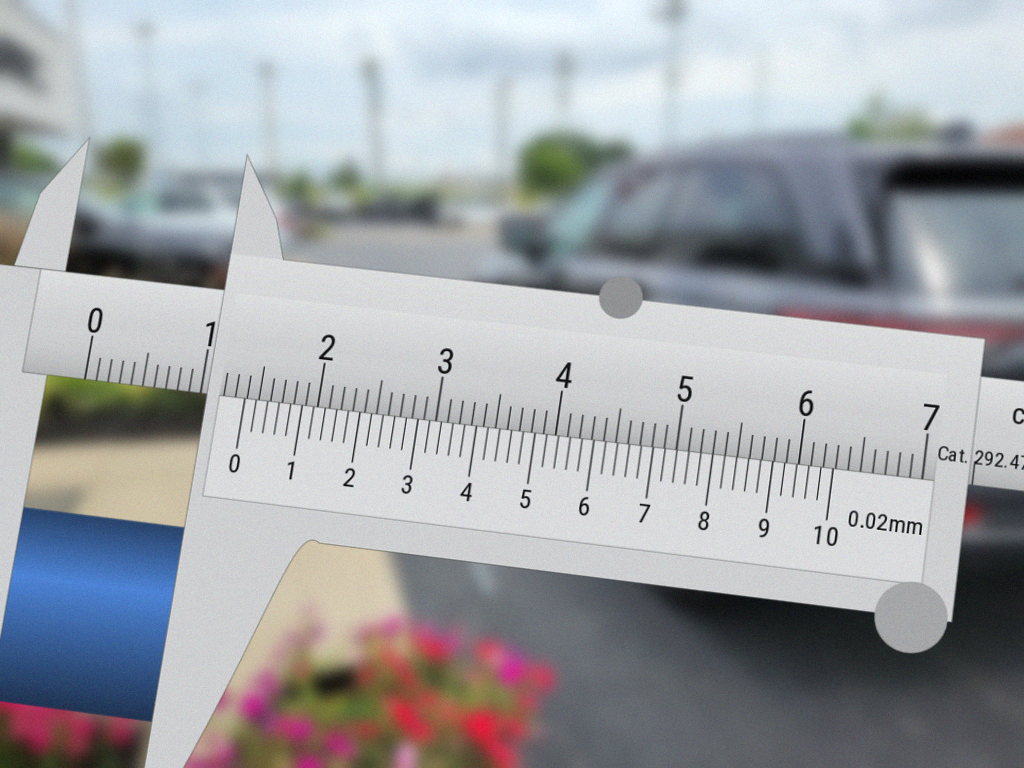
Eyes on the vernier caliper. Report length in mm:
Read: 13.8 mm
